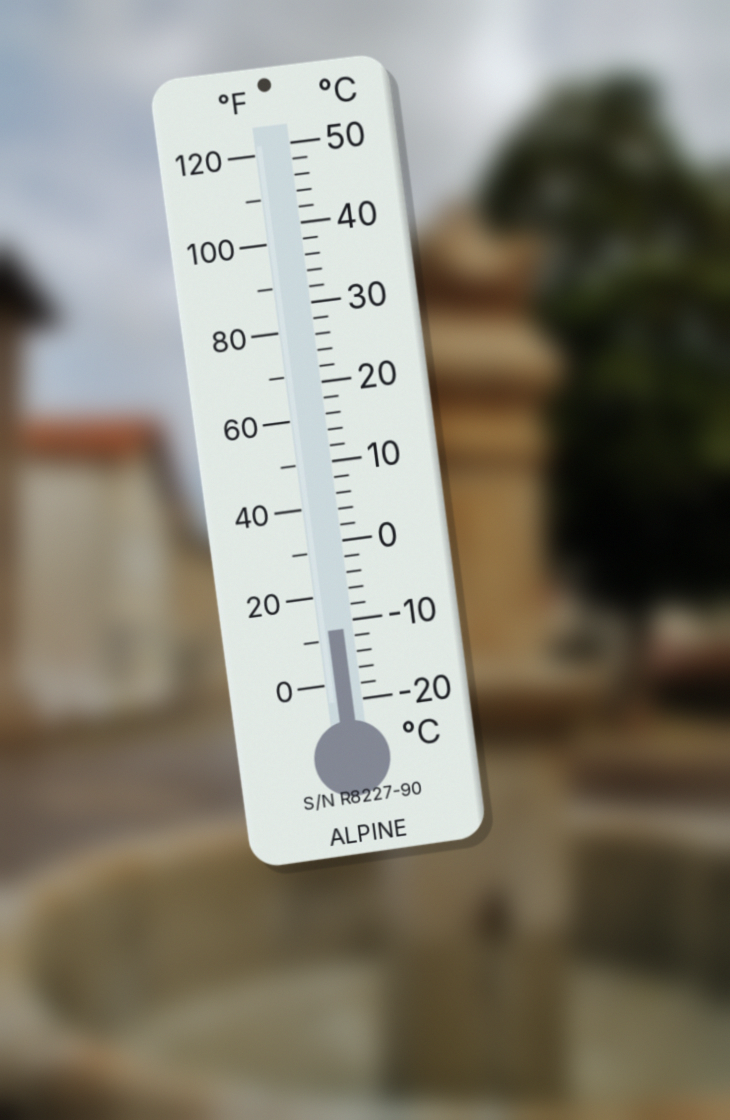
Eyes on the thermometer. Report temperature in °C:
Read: -11 °C
